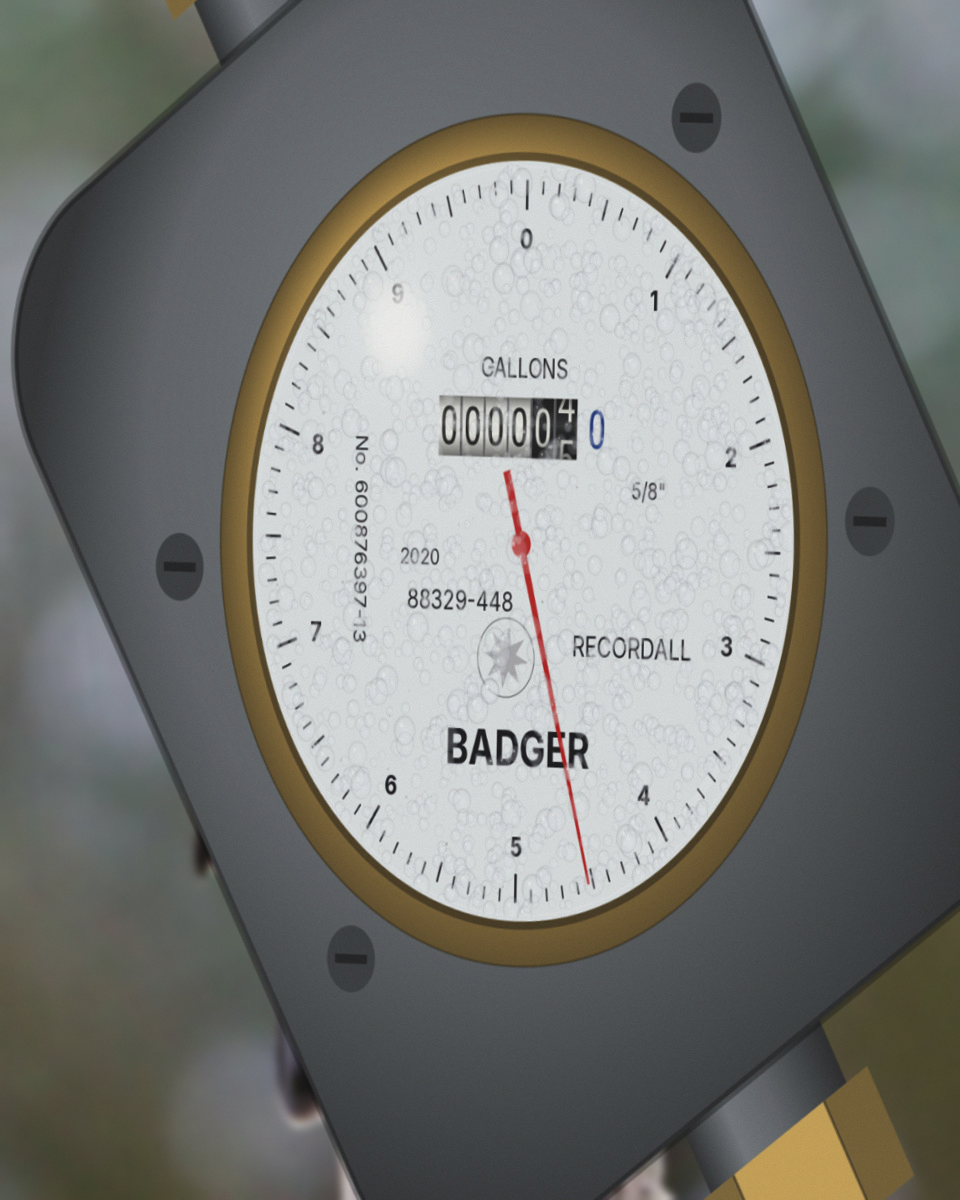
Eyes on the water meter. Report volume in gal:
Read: 44.5 gal
